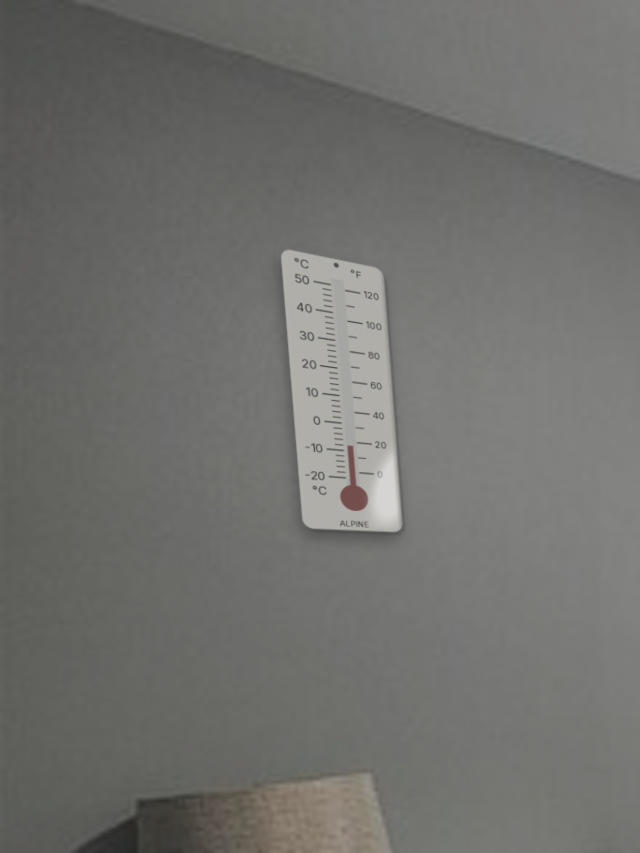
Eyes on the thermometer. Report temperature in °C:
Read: -8 °C
